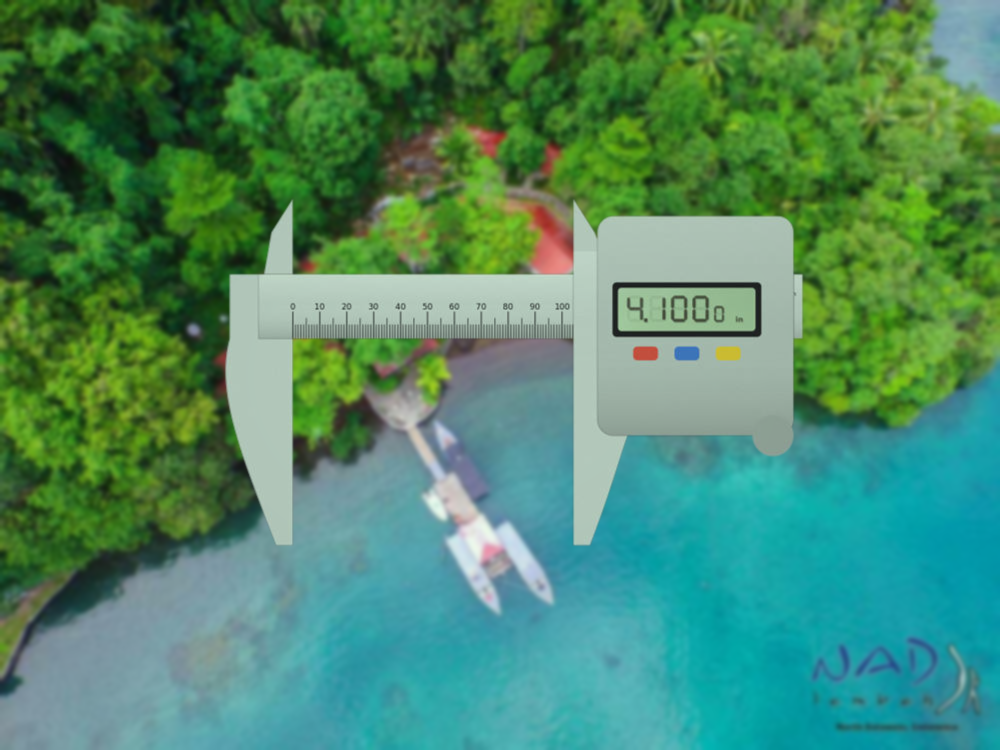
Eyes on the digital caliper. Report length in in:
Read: 4.1000 in
